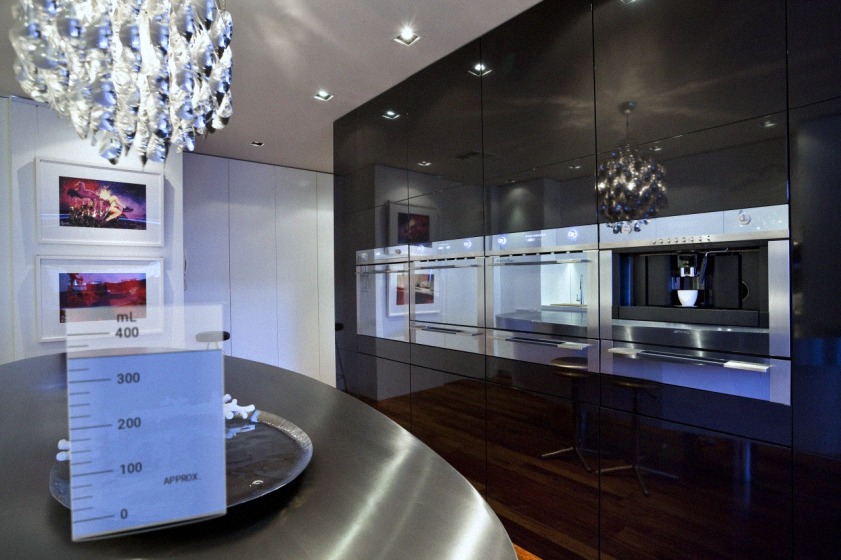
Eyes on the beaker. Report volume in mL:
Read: 350 mL
